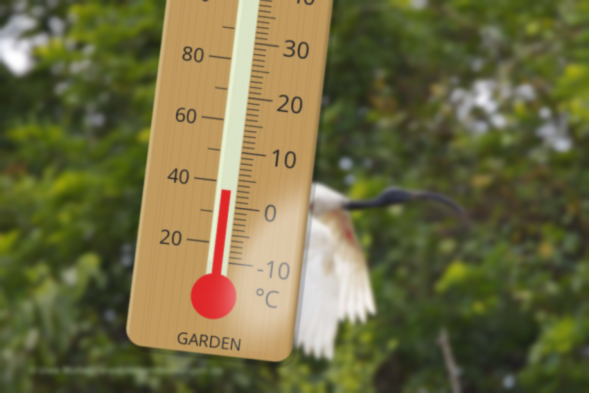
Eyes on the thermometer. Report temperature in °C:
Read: 3 °C
